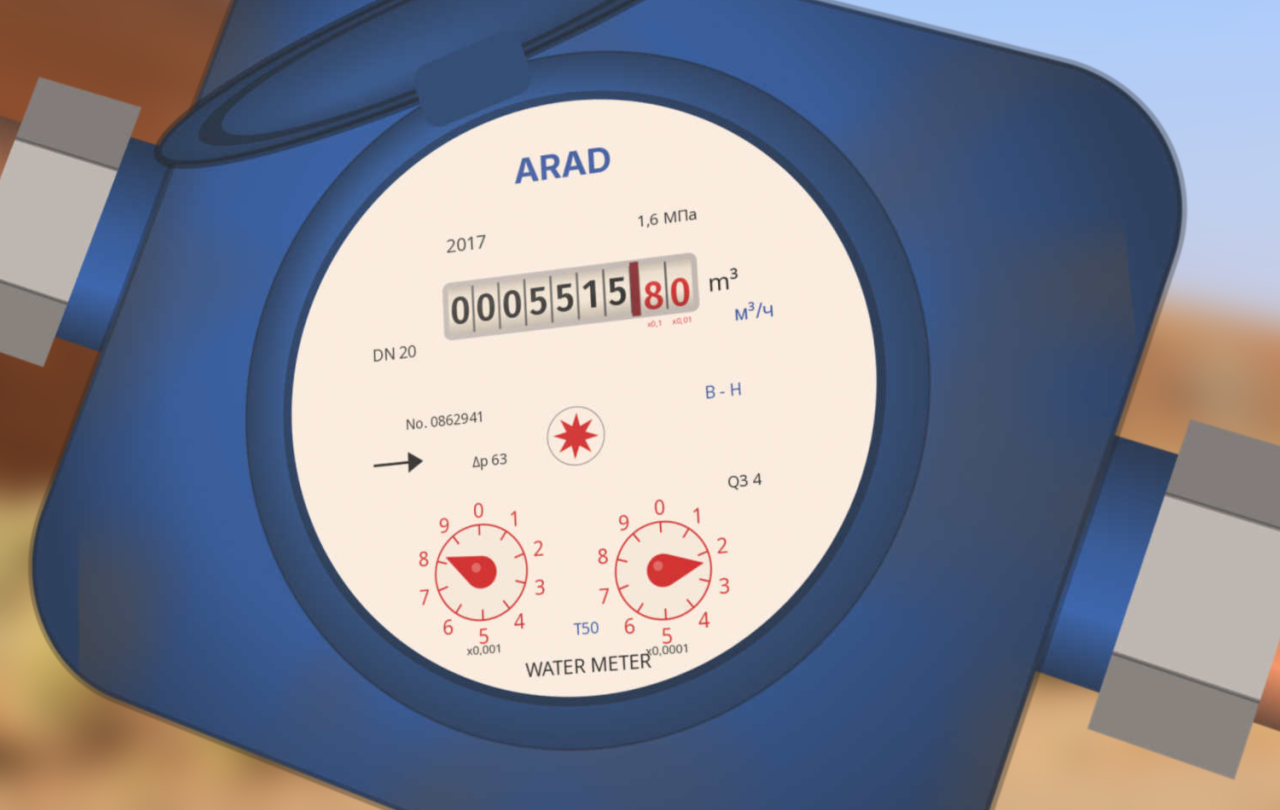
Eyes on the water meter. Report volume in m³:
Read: 5515.7982 m³
